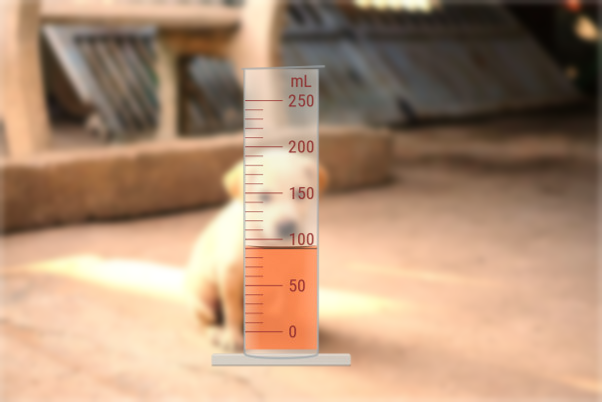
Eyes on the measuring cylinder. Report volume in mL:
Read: 90 mL
